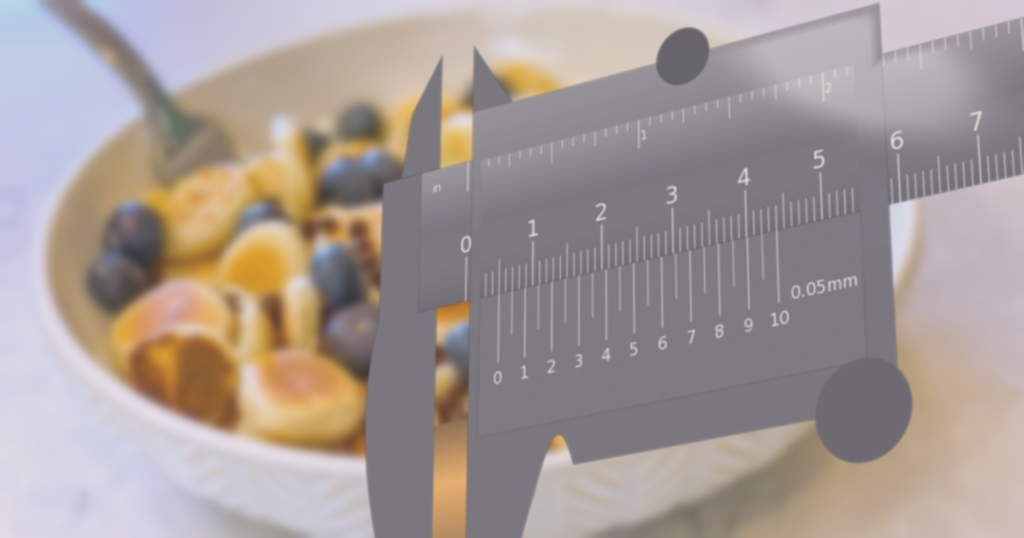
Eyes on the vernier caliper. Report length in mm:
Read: 5.0 mm
